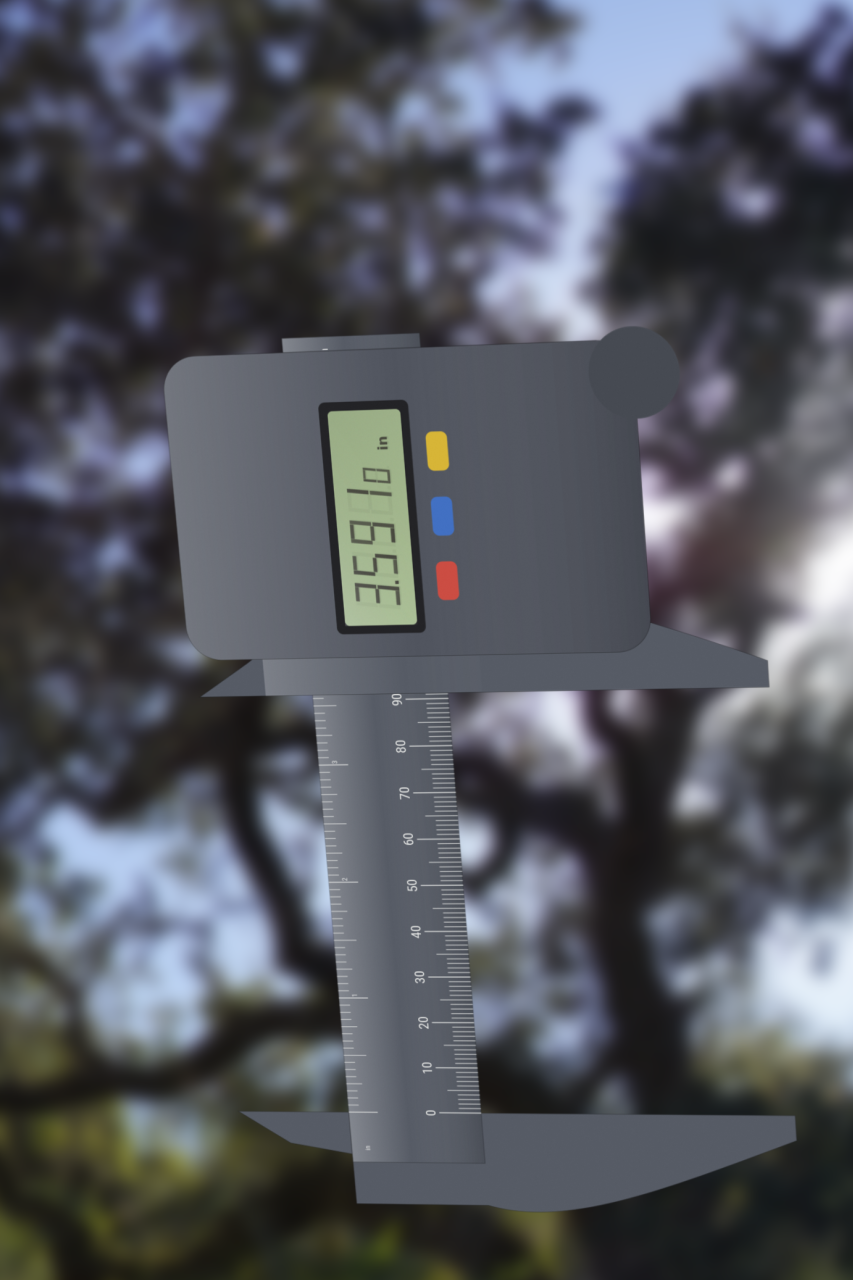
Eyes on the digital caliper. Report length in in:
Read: 3.5910 in
